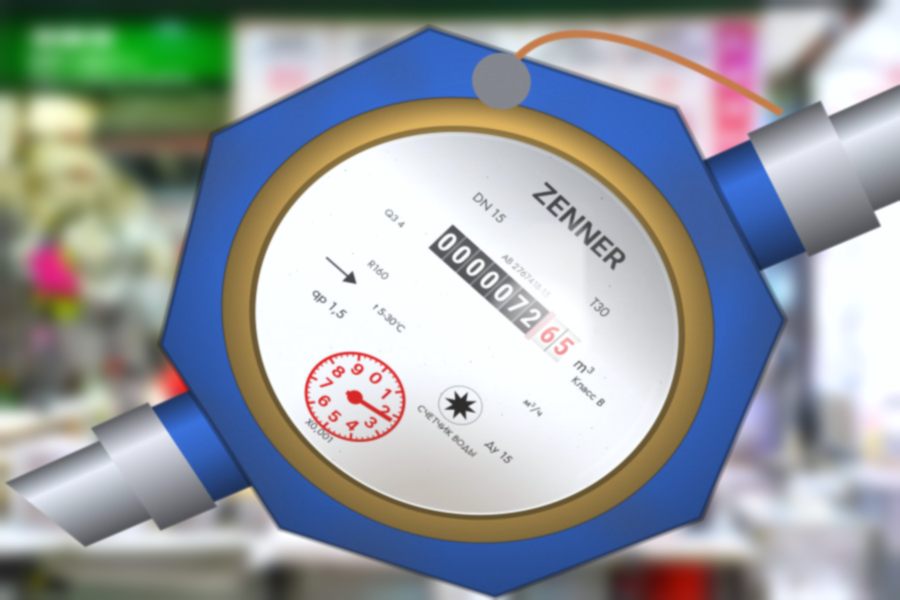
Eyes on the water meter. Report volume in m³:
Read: 72.652 m³
